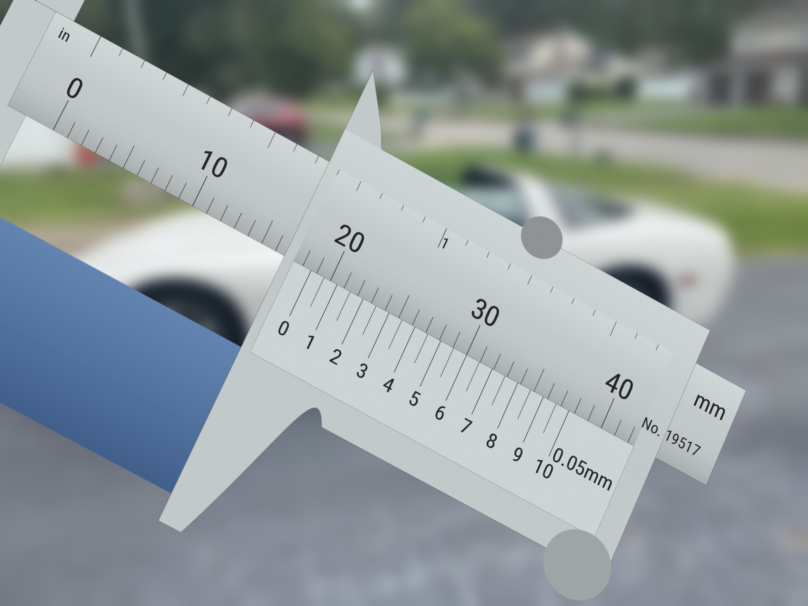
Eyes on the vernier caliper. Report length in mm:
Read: 18.6 mm
